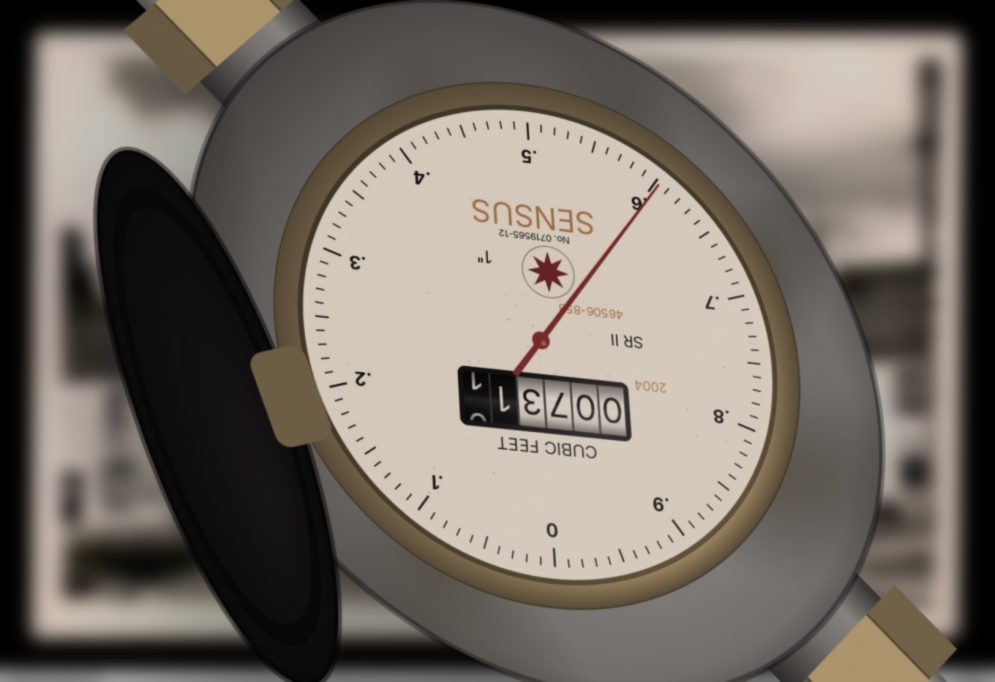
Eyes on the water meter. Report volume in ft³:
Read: 7310.60 ft³
